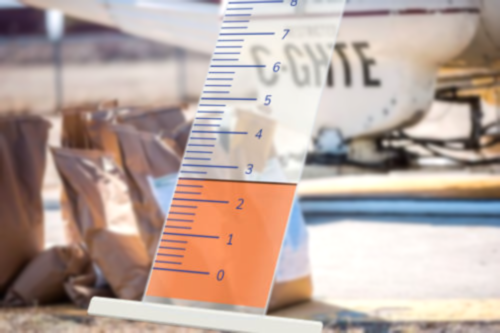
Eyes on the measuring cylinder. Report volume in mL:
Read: 2.6 mL
